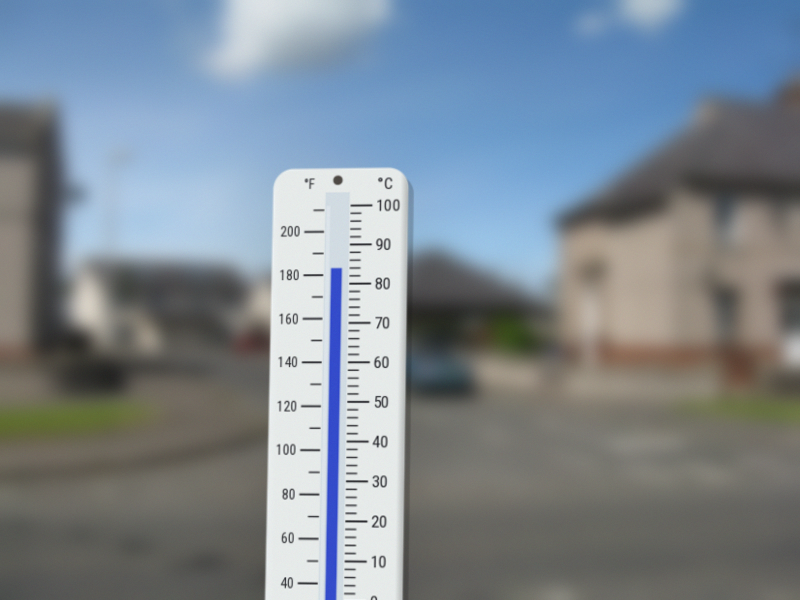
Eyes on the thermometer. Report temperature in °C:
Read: 84 °C
